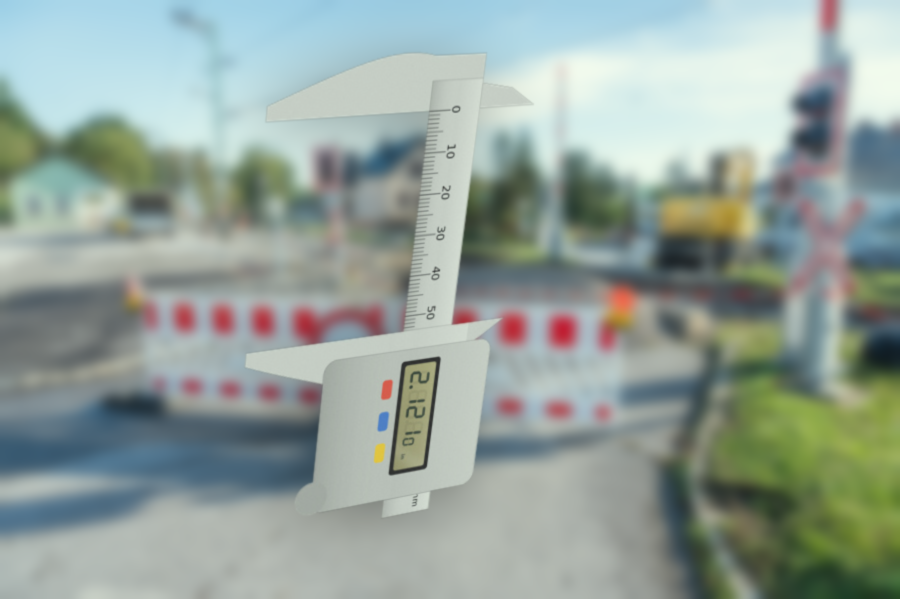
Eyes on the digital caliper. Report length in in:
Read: 2.1210 in
